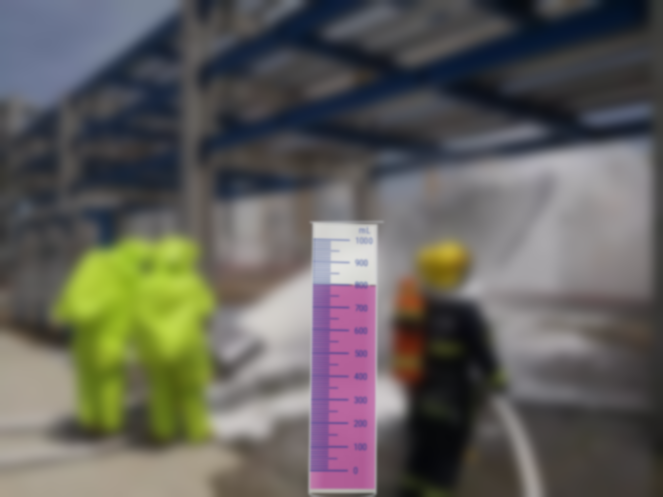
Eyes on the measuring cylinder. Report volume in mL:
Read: 800 mL
